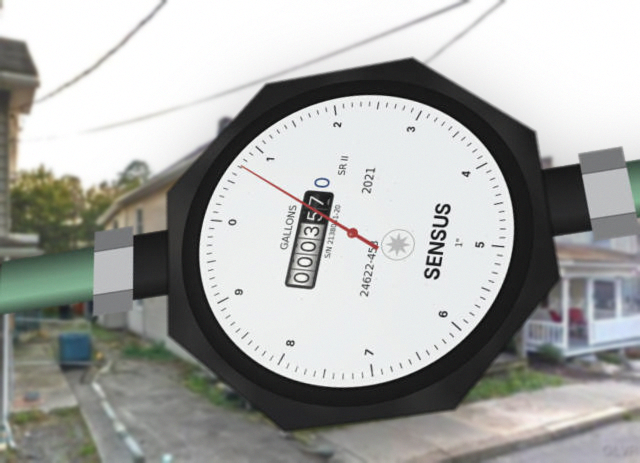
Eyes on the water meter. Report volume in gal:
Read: 3570.7 gal
